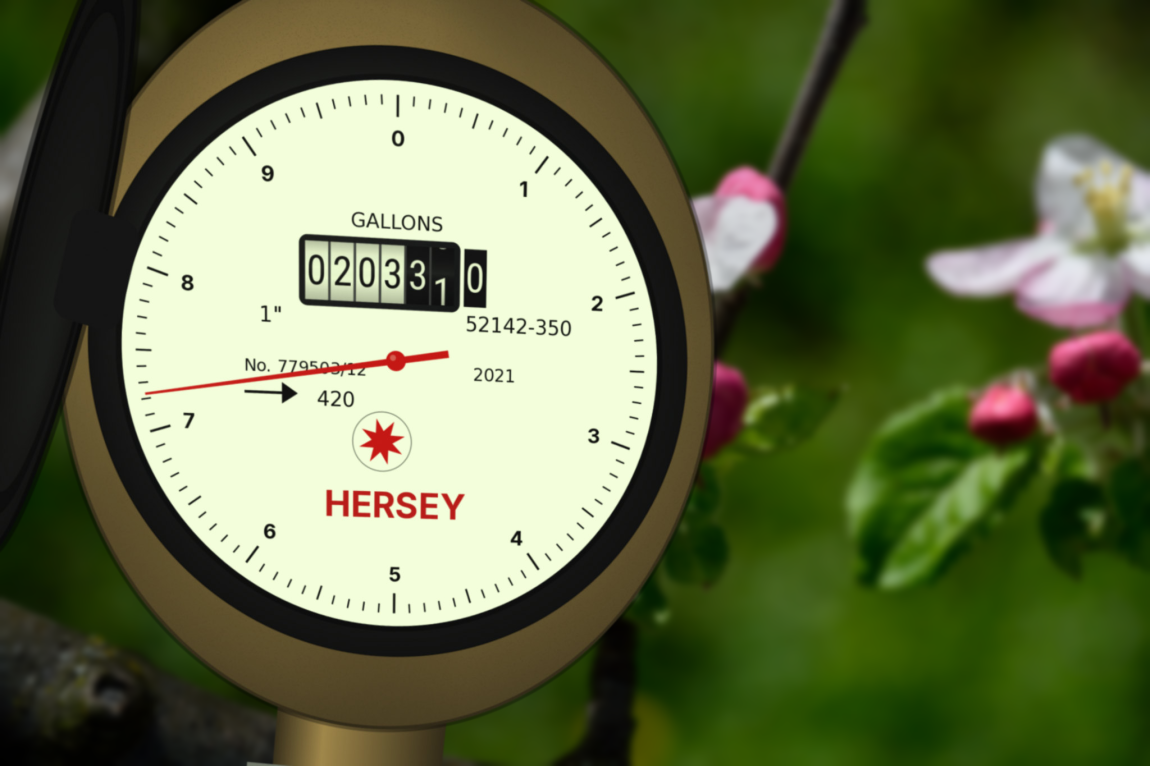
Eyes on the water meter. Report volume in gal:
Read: 203307.2 gal
